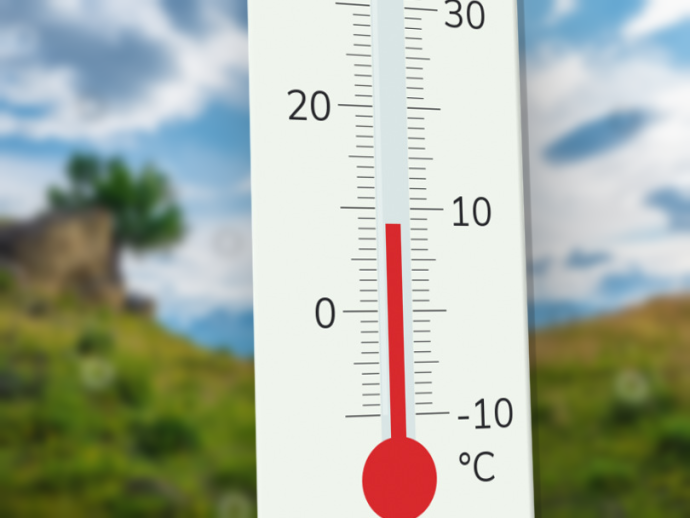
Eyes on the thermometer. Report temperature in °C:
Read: 8.5 °C
